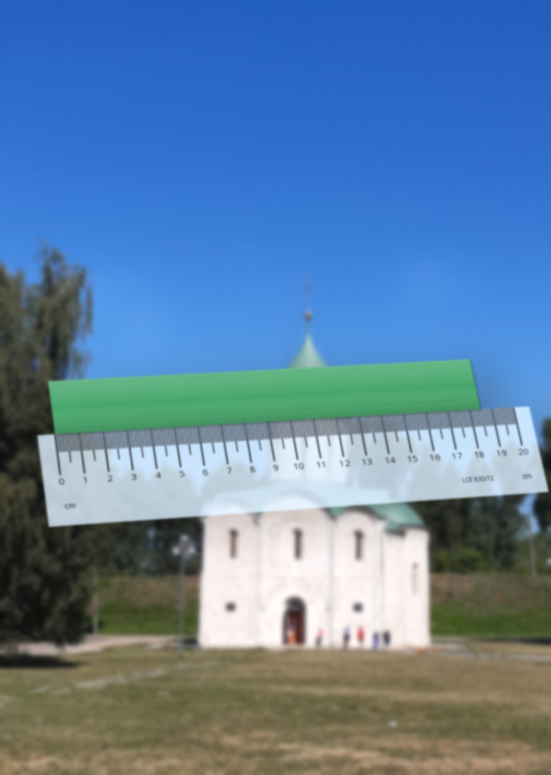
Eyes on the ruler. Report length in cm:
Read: 18.5 cm
